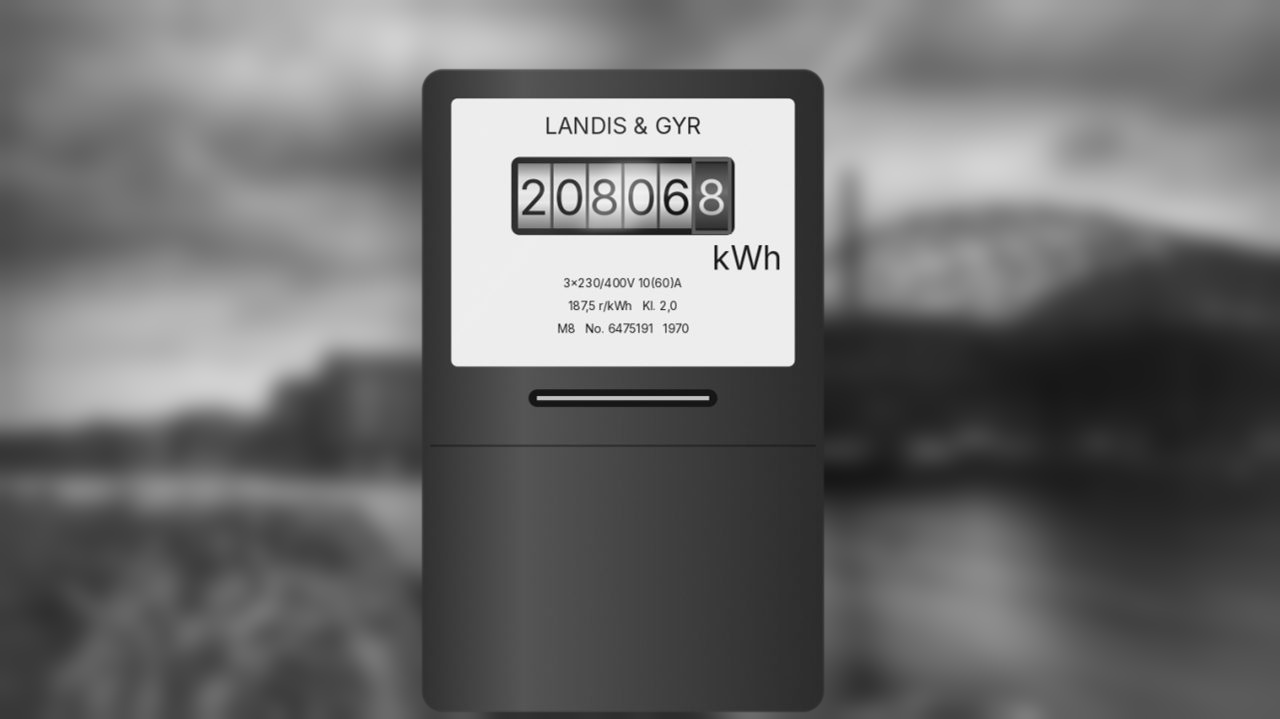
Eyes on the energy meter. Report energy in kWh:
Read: 20806.8 kWh
